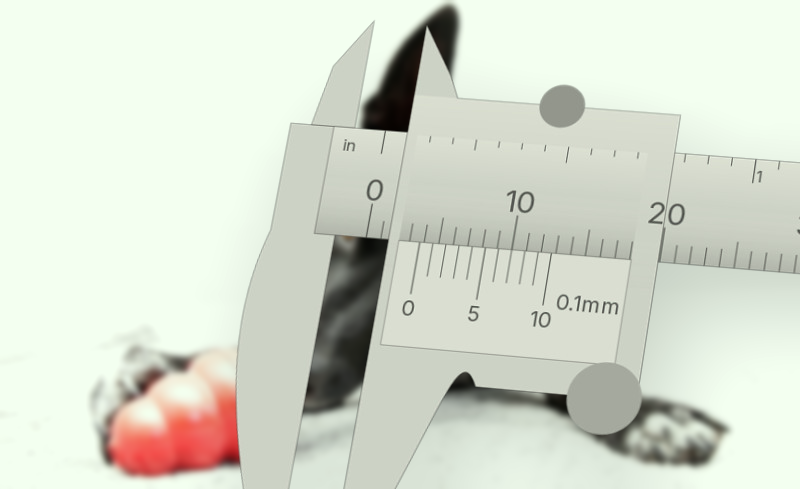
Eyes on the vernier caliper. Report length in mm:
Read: 3.7 mm
